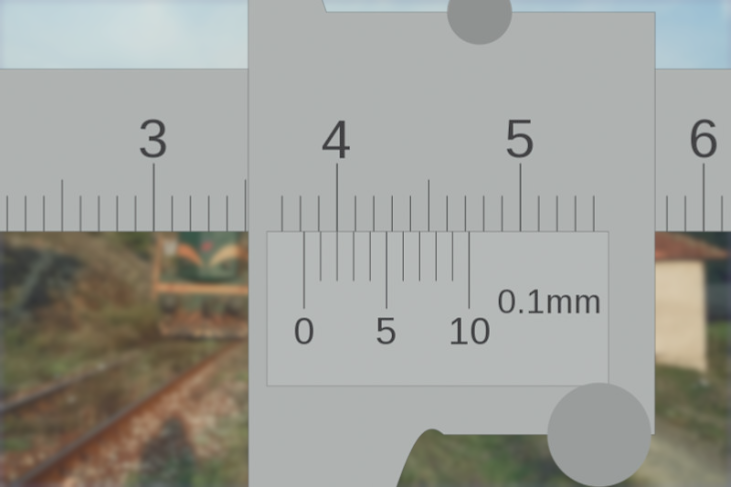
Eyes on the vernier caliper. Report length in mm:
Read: 38.2 mm
